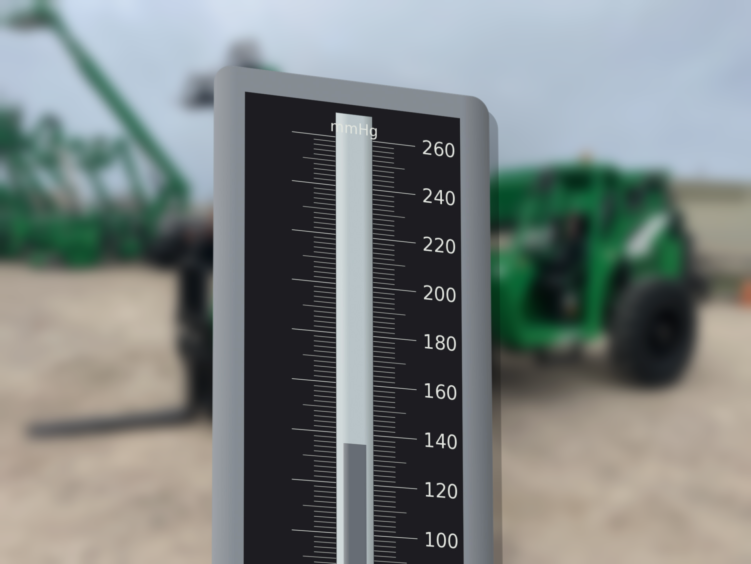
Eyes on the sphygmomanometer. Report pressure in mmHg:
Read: 136 mmHg
